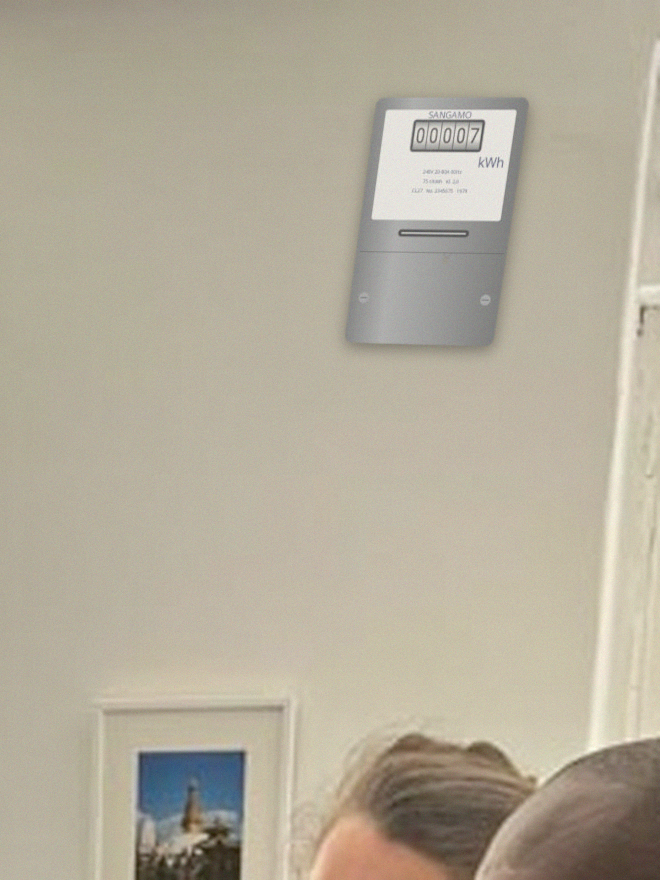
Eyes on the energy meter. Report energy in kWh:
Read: 7 kWh
